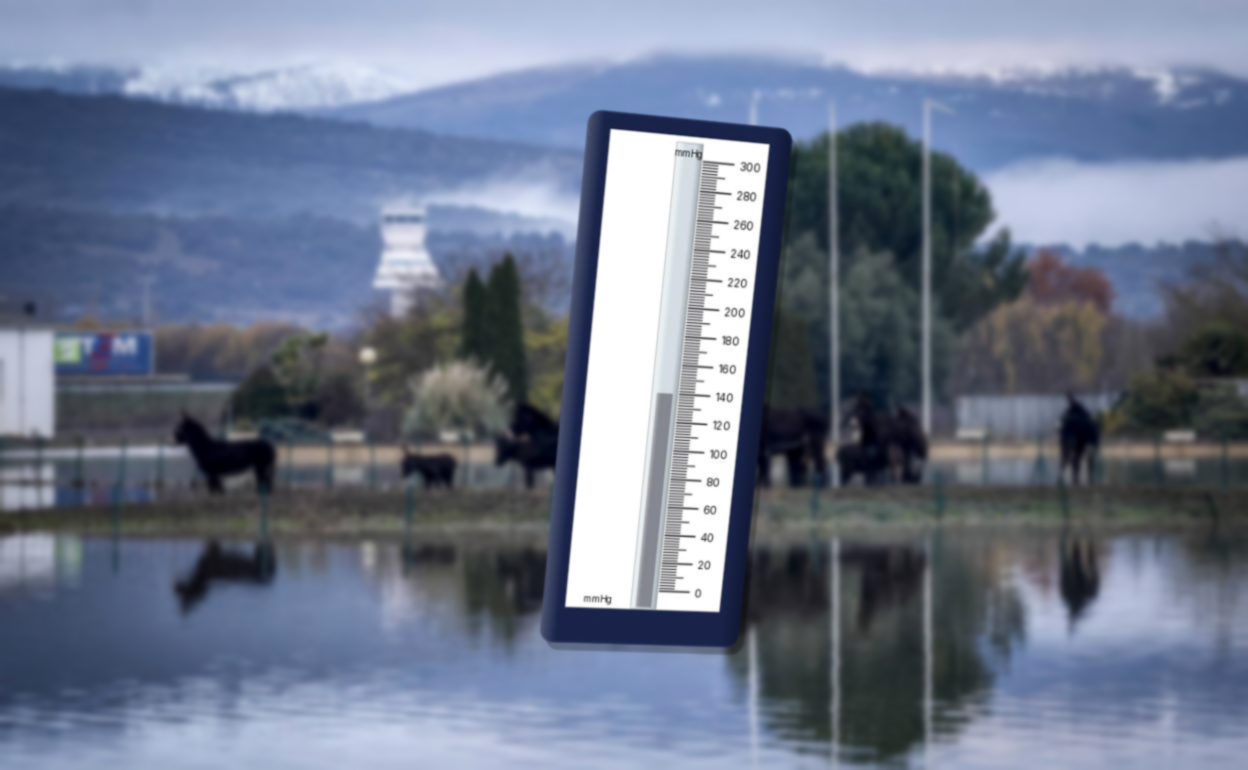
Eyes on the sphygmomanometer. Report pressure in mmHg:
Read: 140 mmHg
